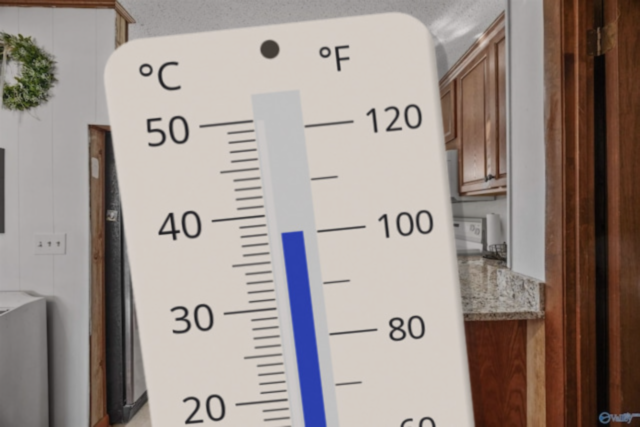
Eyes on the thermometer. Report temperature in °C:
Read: 38 °C
